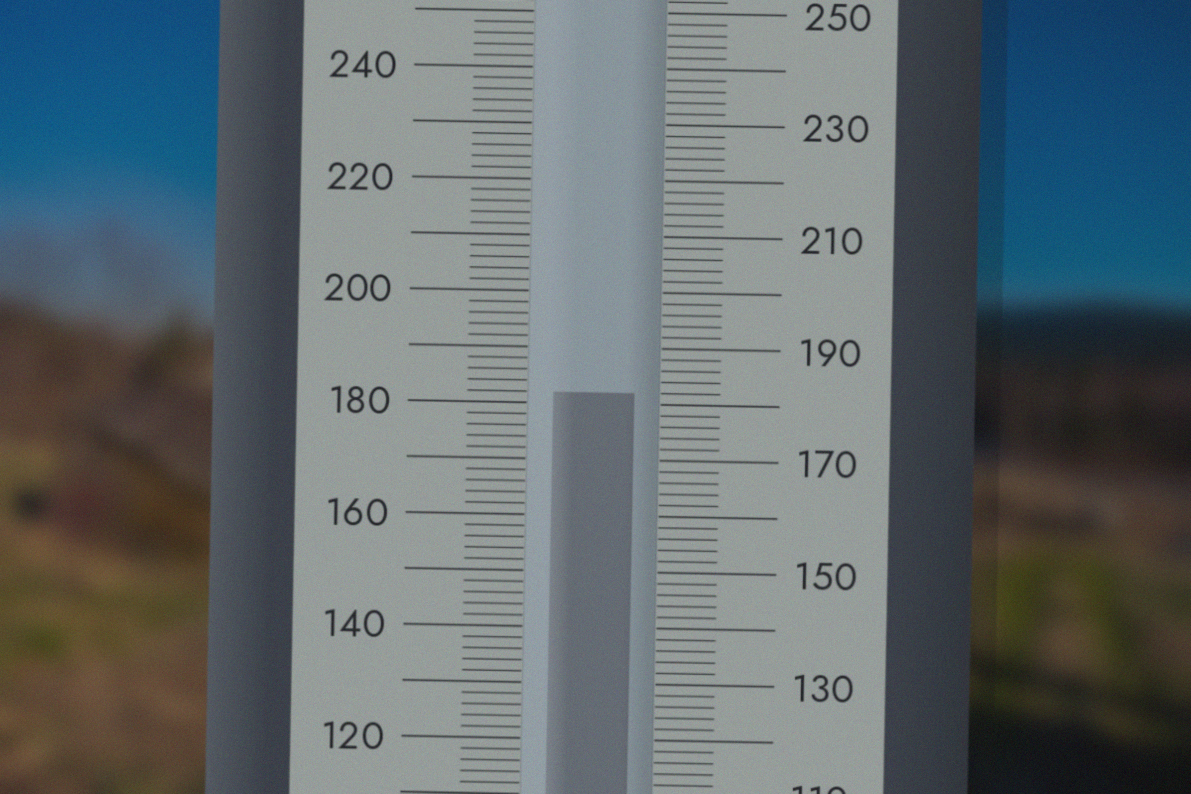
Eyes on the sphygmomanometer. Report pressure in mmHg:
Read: 182 mmHg
